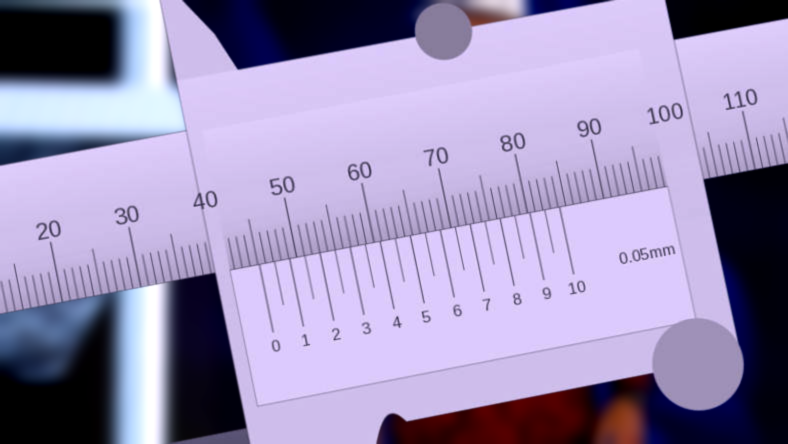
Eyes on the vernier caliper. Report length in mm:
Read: 45.2 mm
